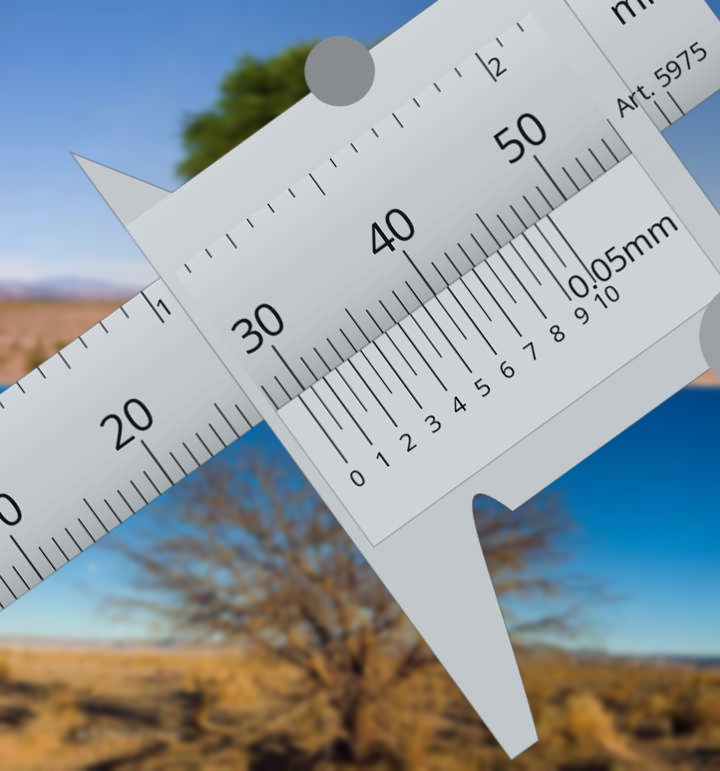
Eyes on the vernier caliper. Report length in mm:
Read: 29.5 mm
